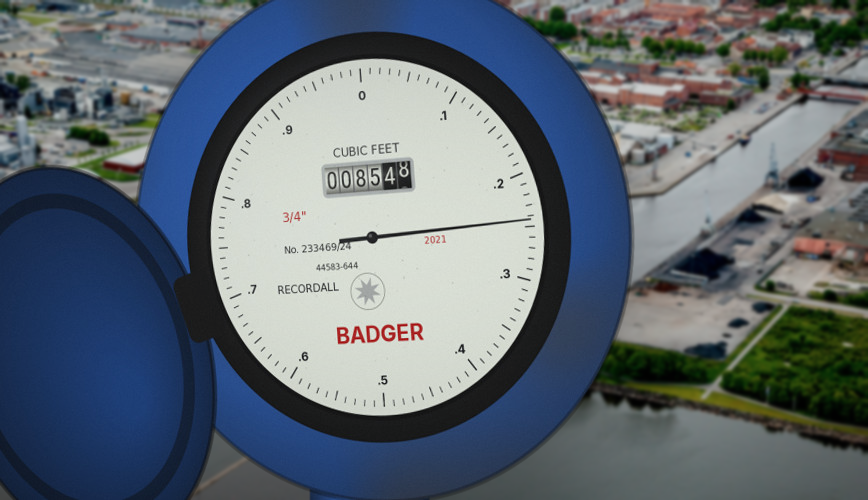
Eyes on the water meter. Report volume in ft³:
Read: 8548.24 ft³
